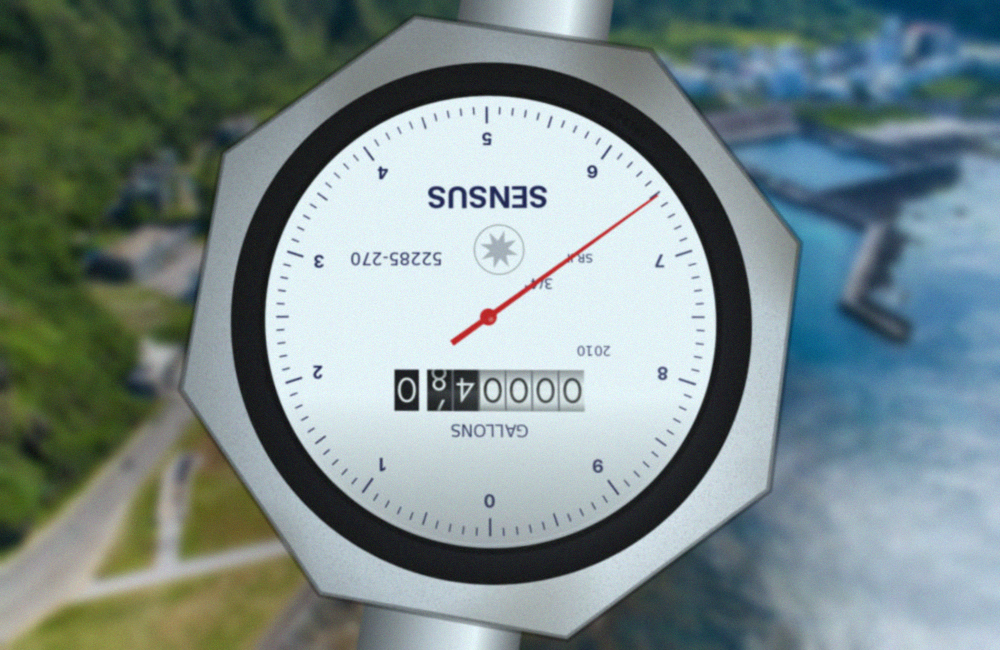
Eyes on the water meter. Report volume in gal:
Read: 476.5 gal
